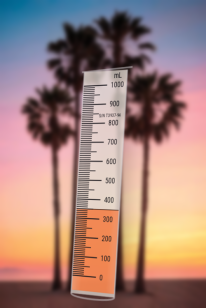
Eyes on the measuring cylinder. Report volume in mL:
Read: 350 mL
